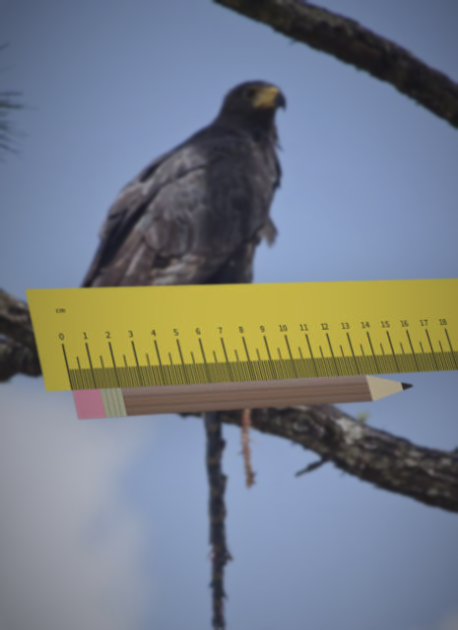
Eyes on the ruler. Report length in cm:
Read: 15.5 cm
